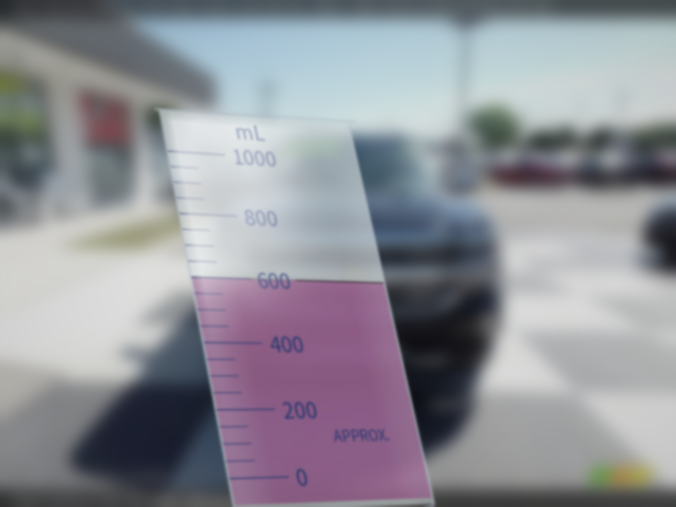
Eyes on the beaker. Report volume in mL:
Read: 600 mL
